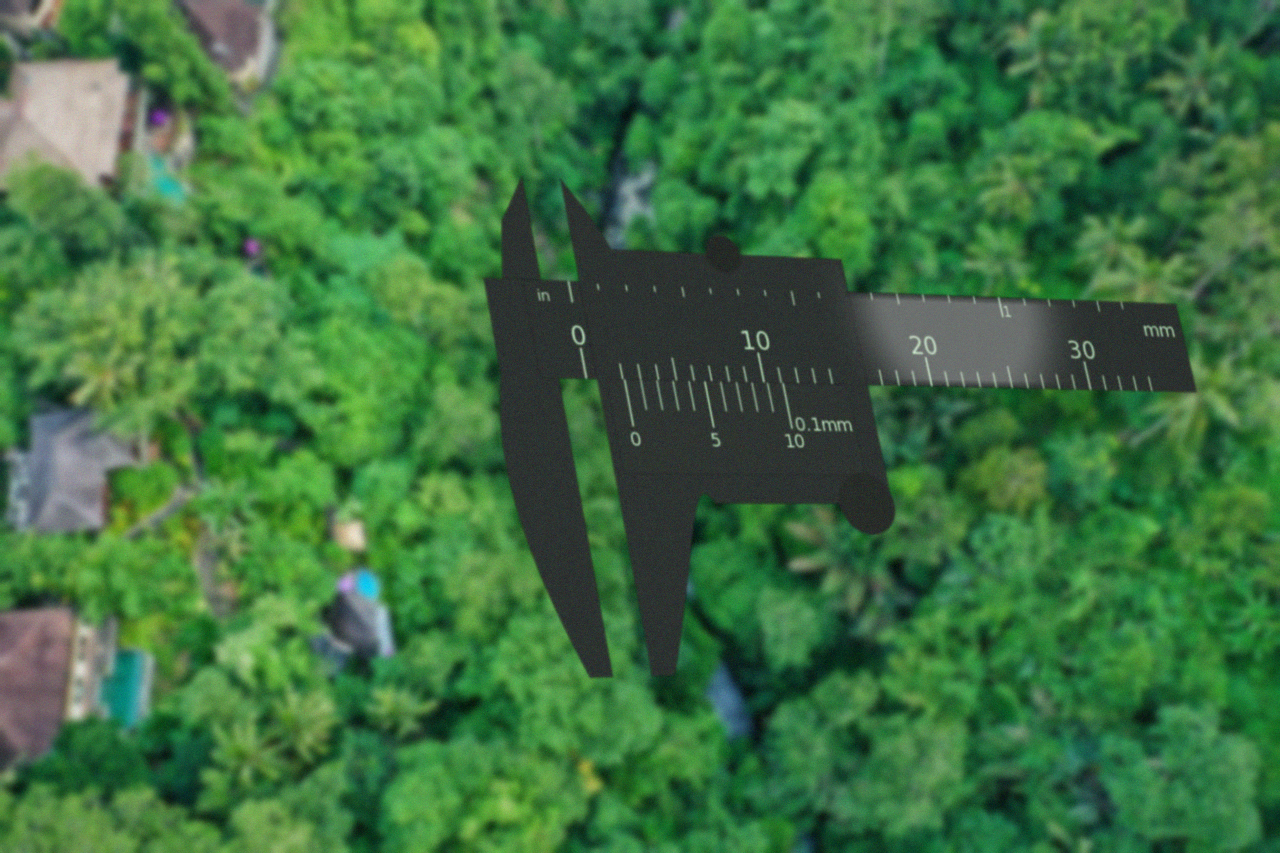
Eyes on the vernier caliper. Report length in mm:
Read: 2.1 mm
